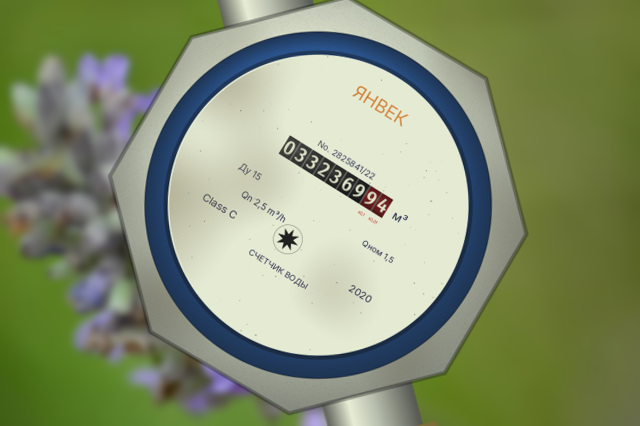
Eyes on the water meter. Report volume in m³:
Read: 332369.94 m³
